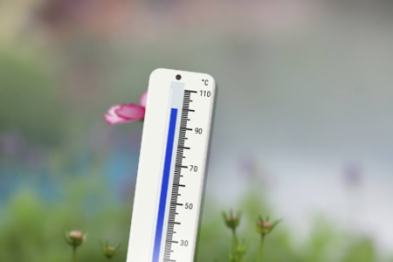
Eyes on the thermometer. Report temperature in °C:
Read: 100 °C
